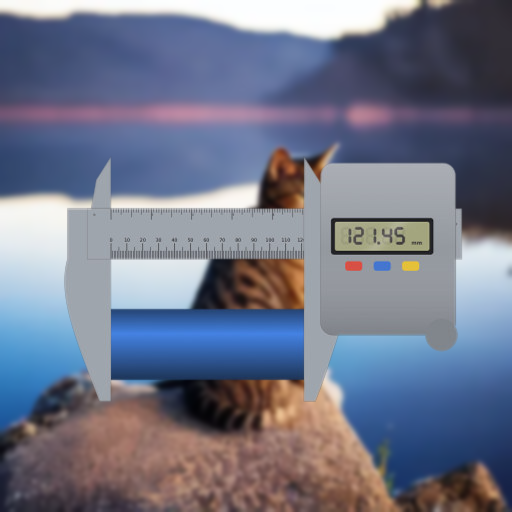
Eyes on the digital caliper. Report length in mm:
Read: 121.45 mm
